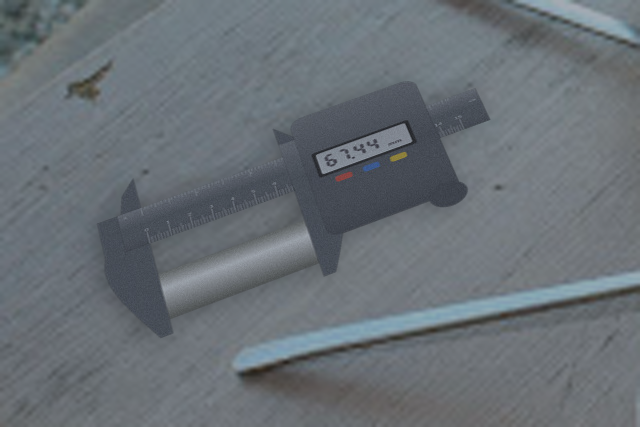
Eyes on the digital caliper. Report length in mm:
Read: 67.44 mm
